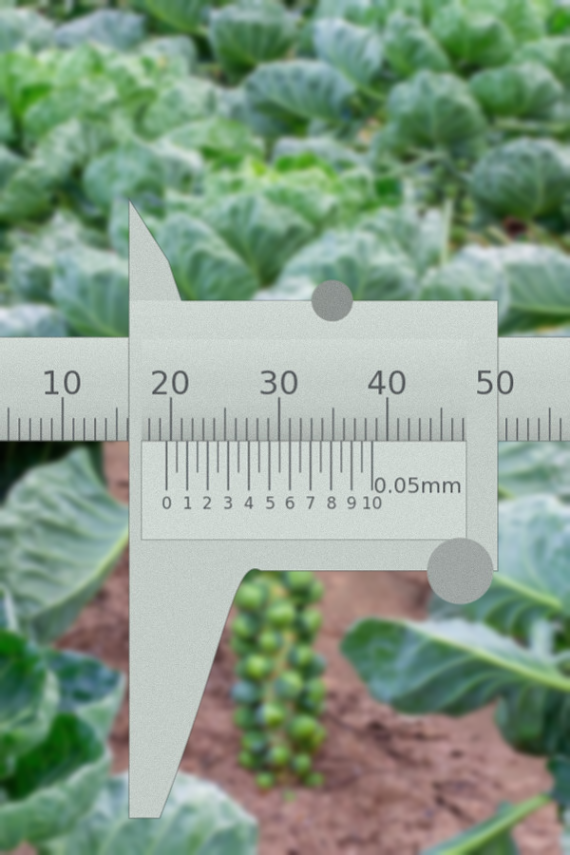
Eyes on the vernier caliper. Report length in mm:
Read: 19.6 mm
